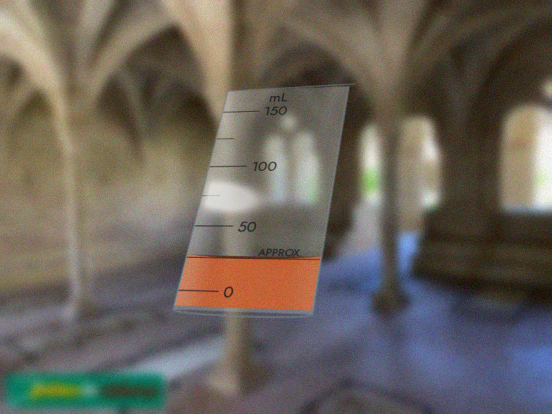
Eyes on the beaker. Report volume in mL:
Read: 25 mL
